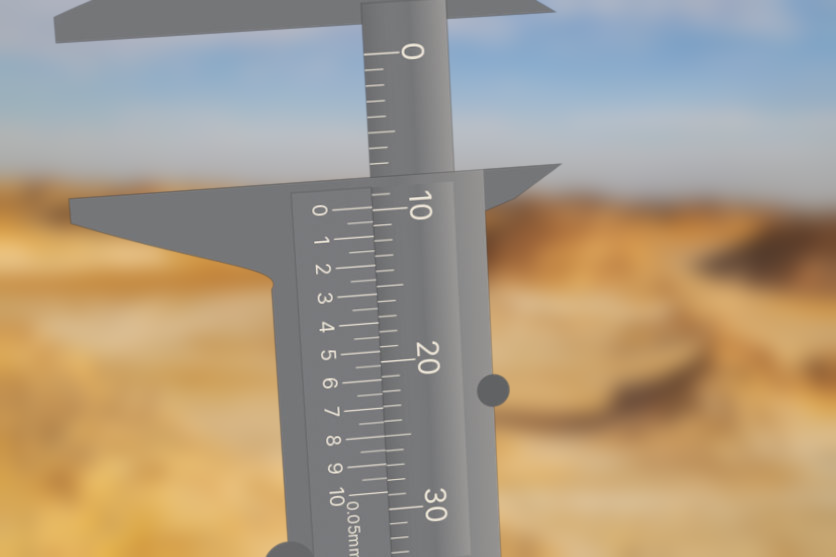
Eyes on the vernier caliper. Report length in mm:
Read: 9.8 mm
